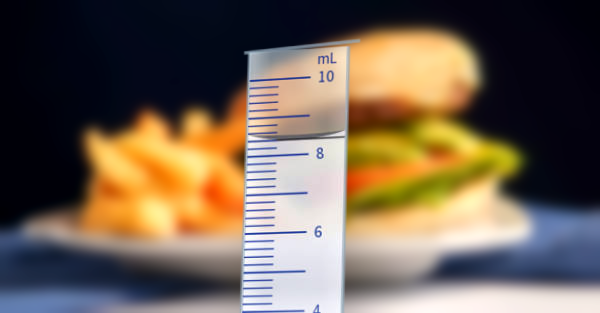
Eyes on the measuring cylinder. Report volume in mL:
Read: 8.4 mL
